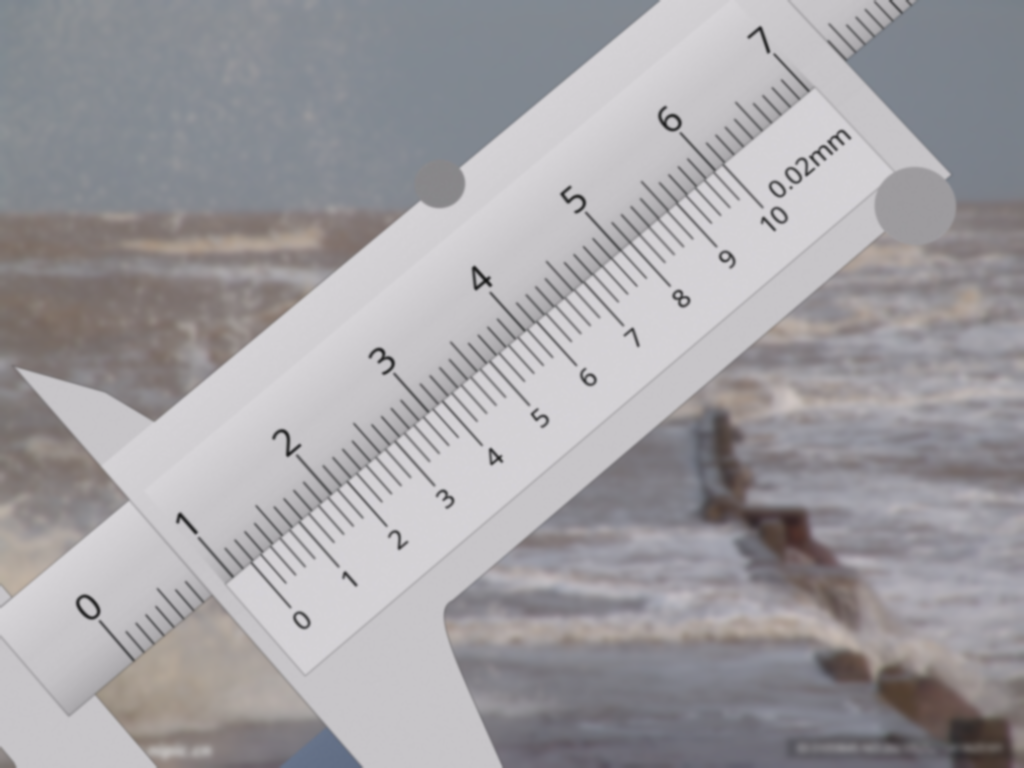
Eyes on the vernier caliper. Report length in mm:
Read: 11.8 mm
